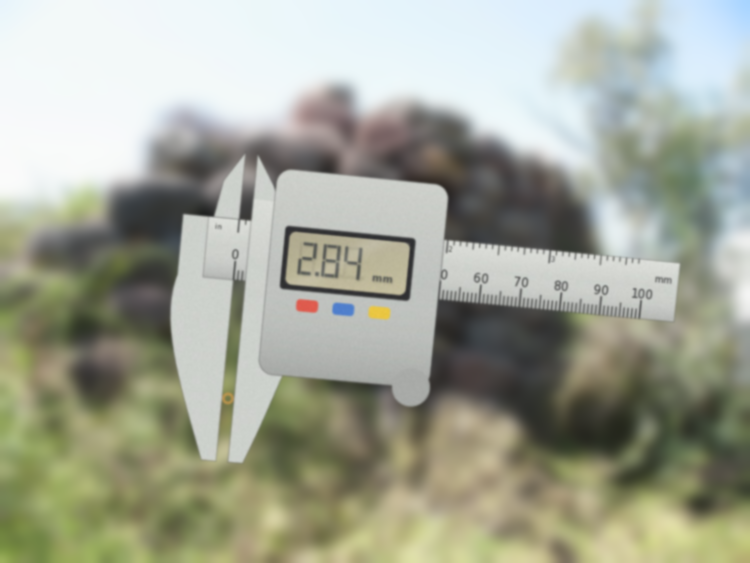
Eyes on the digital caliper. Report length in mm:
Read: 2.84 mm
